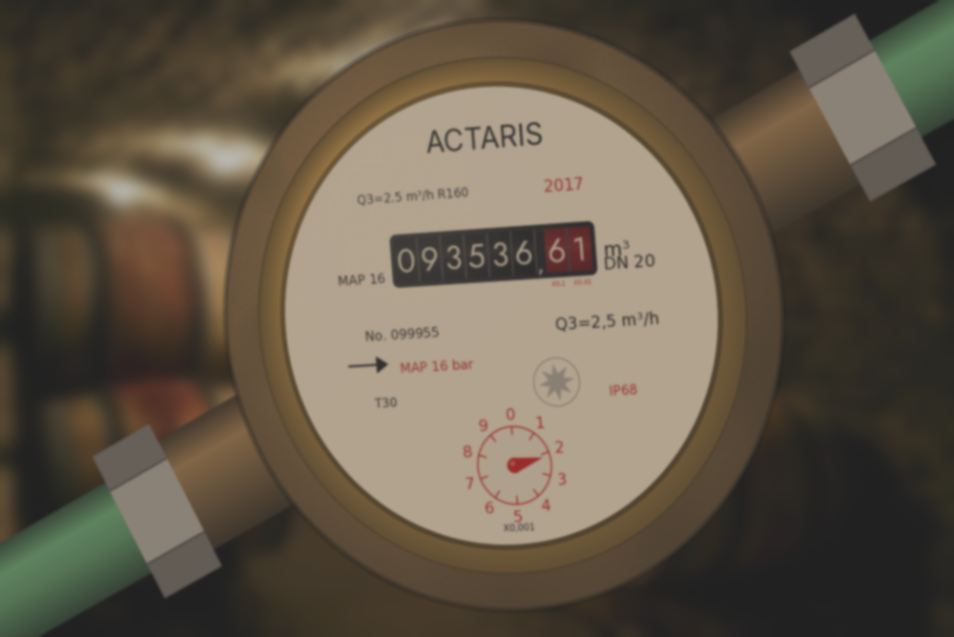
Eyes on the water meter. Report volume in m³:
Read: 93536.612 m³
